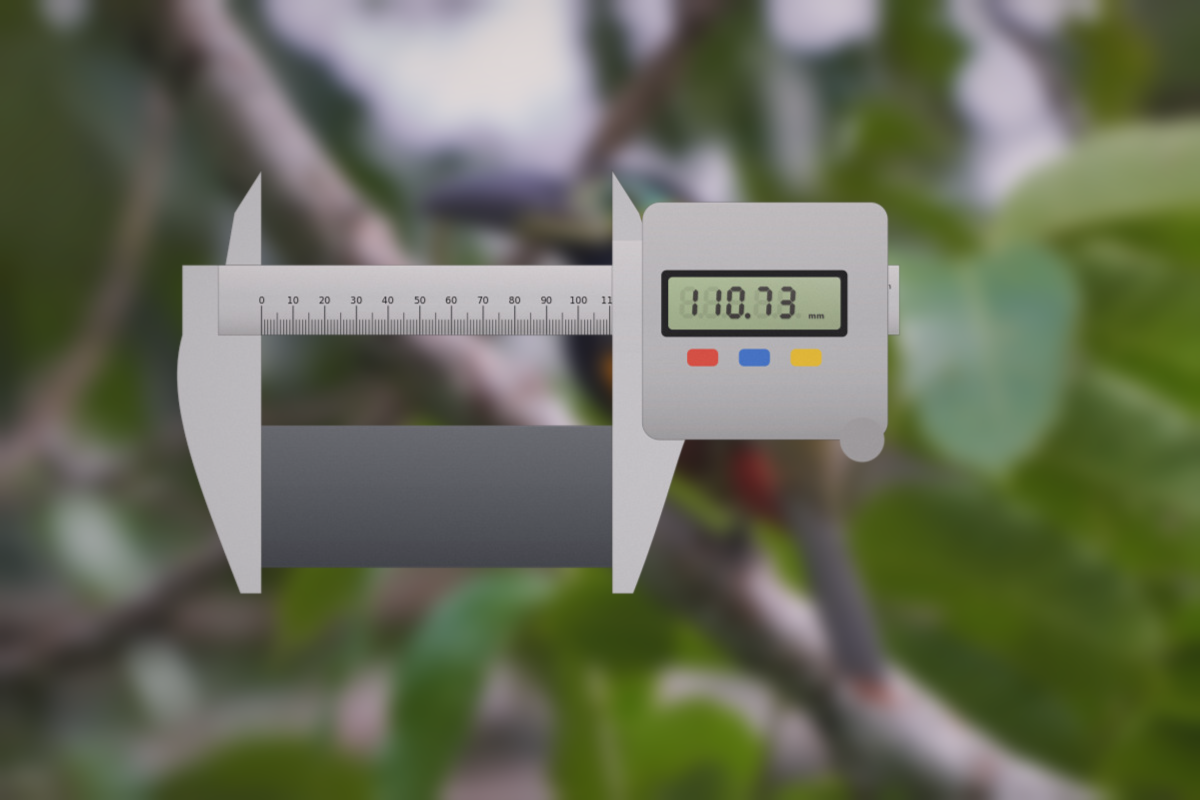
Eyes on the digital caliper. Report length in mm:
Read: 110.73 mm
